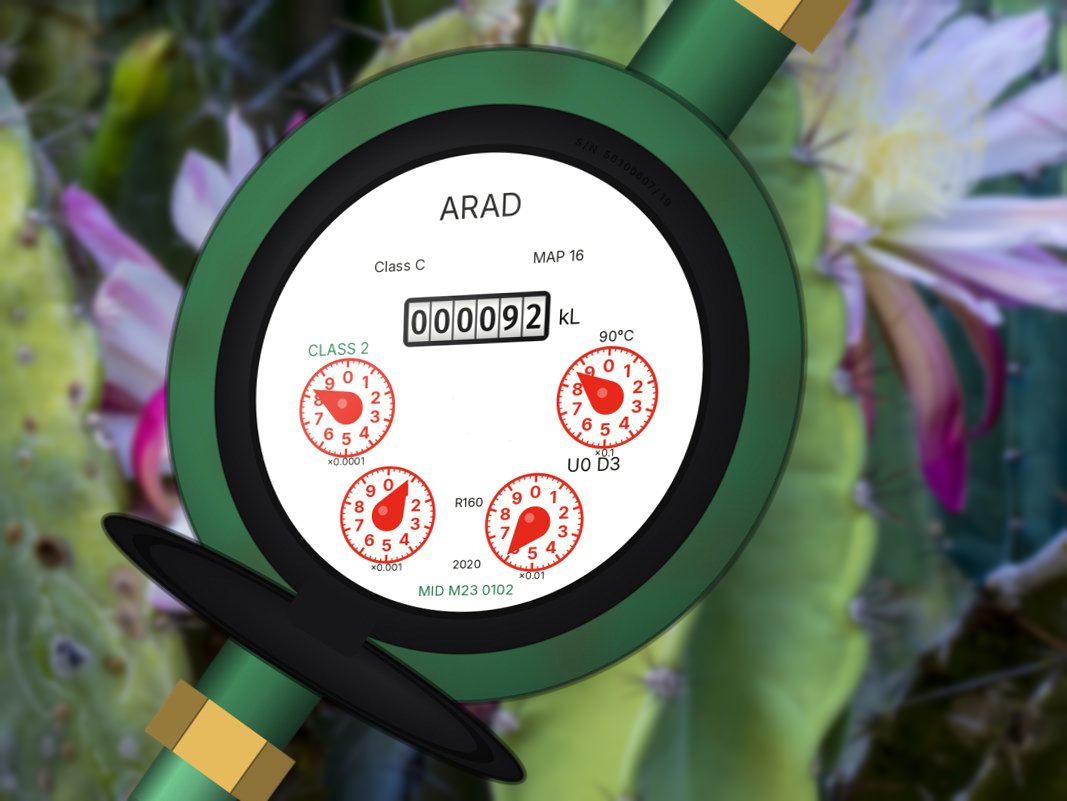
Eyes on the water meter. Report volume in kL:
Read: 92.8608 kL
